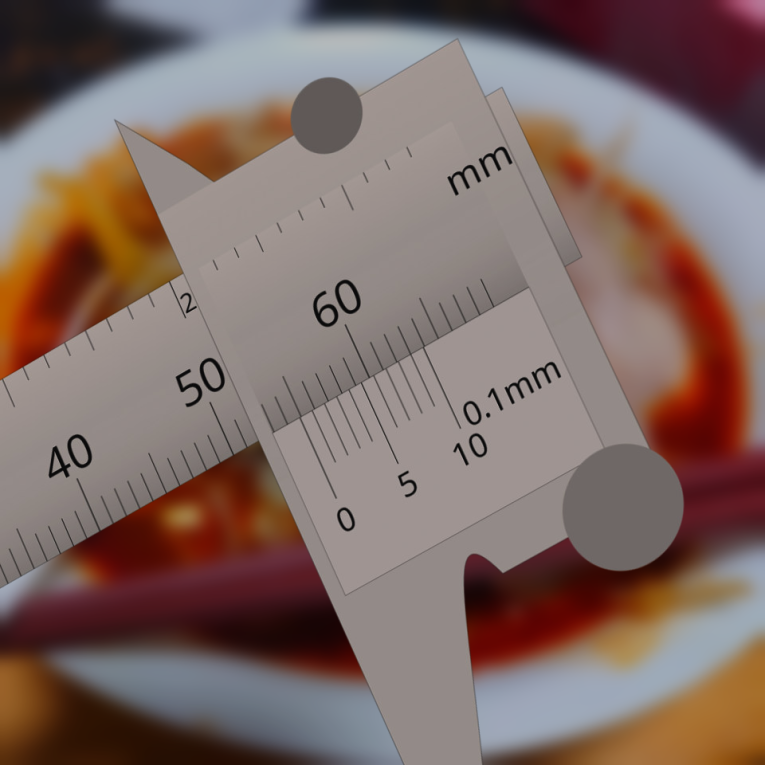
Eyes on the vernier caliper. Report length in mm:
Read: 54.9 mm
